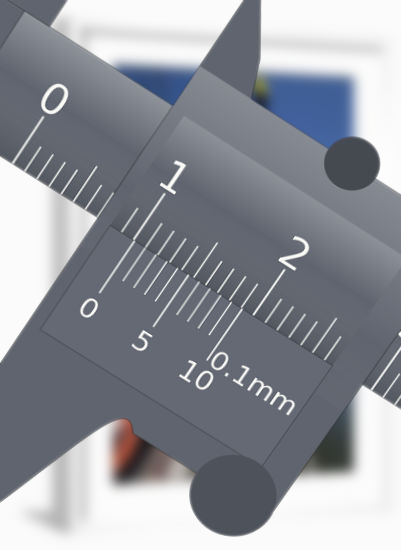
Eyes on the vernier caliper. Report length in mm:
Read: 10.1 mm
